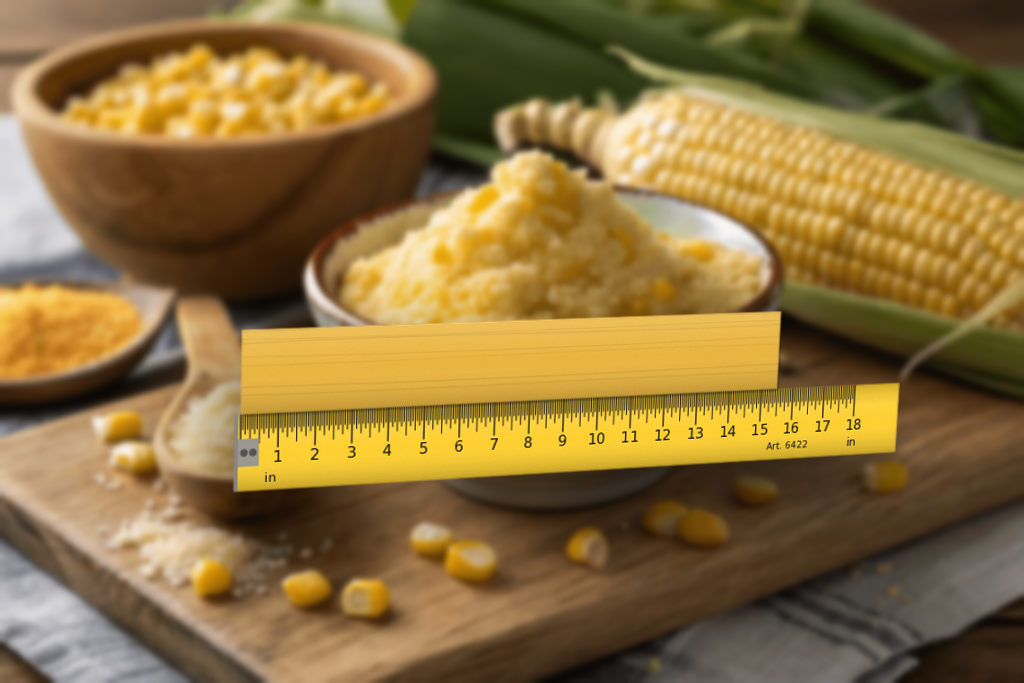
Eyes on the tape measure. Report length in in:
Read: 15.5 in
